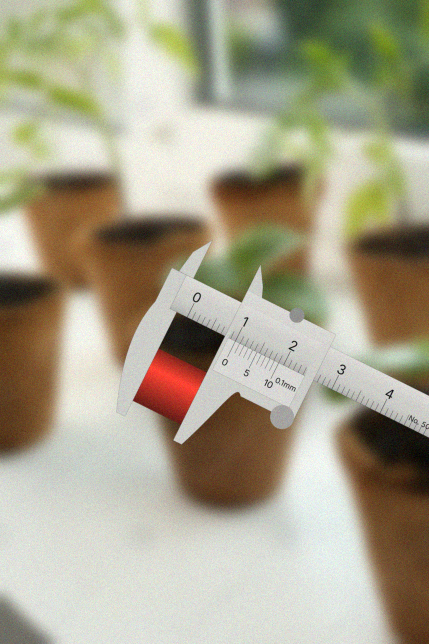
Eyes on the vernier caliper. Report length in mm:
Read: 10.0 mm
